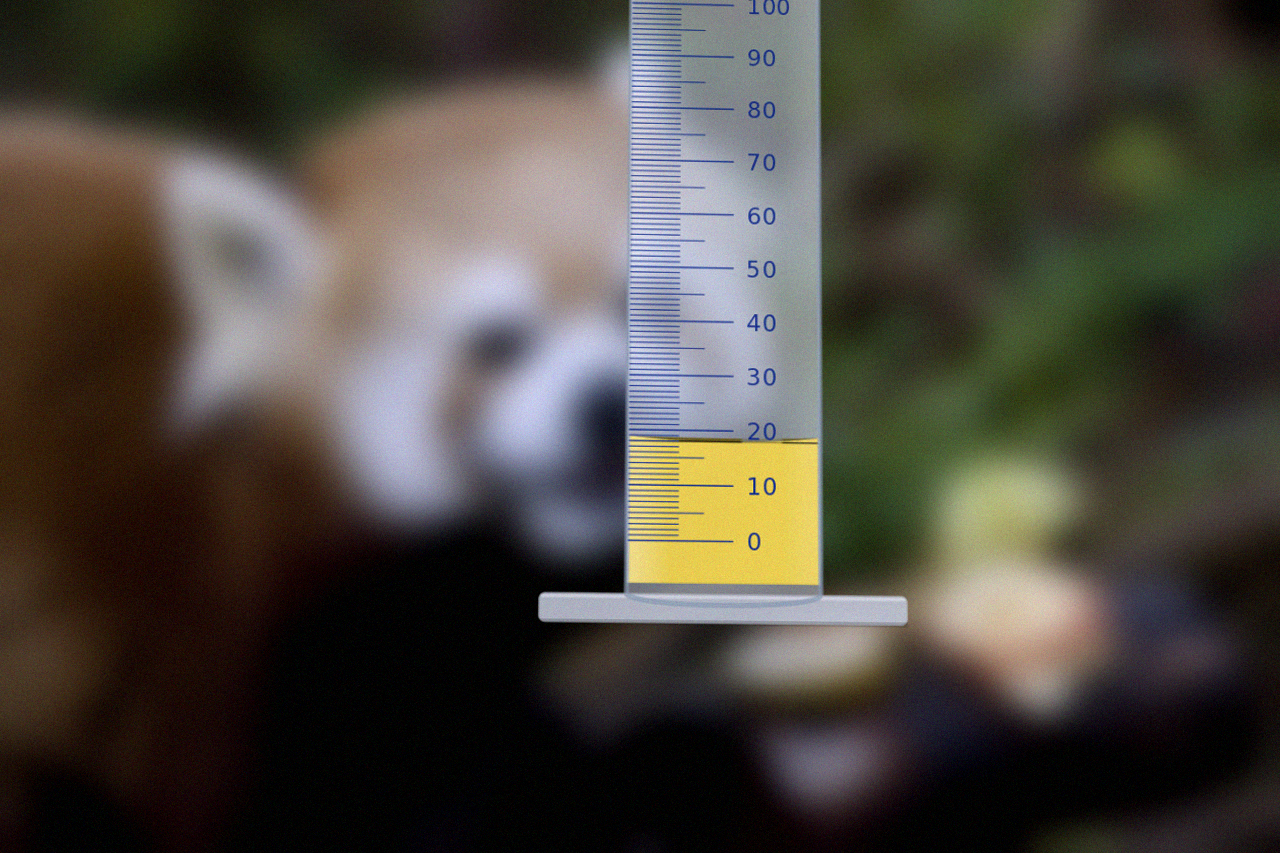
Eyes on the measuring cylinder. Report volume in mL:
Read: 18 mL
